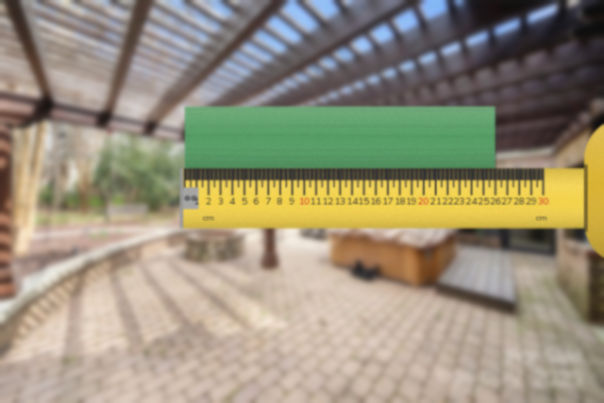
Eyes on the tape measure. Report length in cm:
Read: 26 cm
